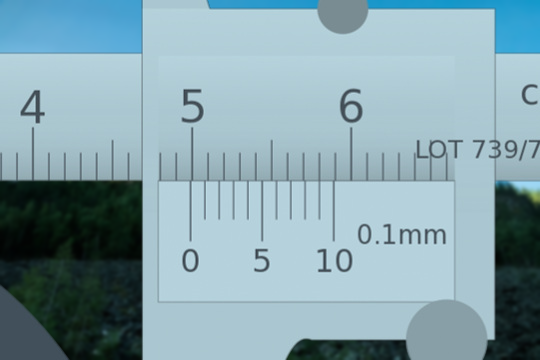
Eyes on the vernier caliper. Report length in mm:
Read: 49.9 mm
